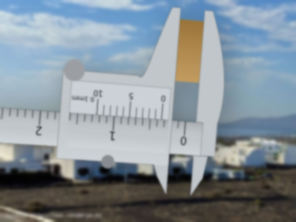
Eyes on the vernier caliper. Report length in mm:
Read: 3.4 mm
